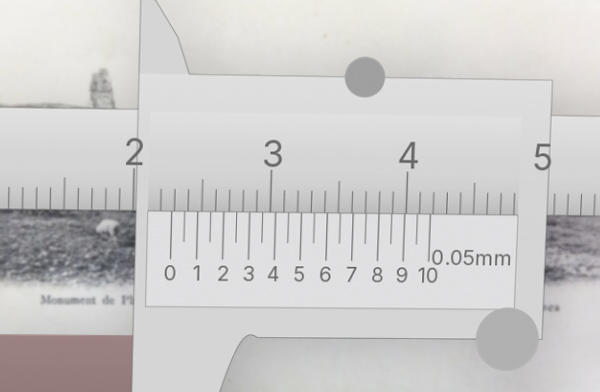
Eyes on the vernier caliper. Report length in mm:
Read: 22.8 mm
